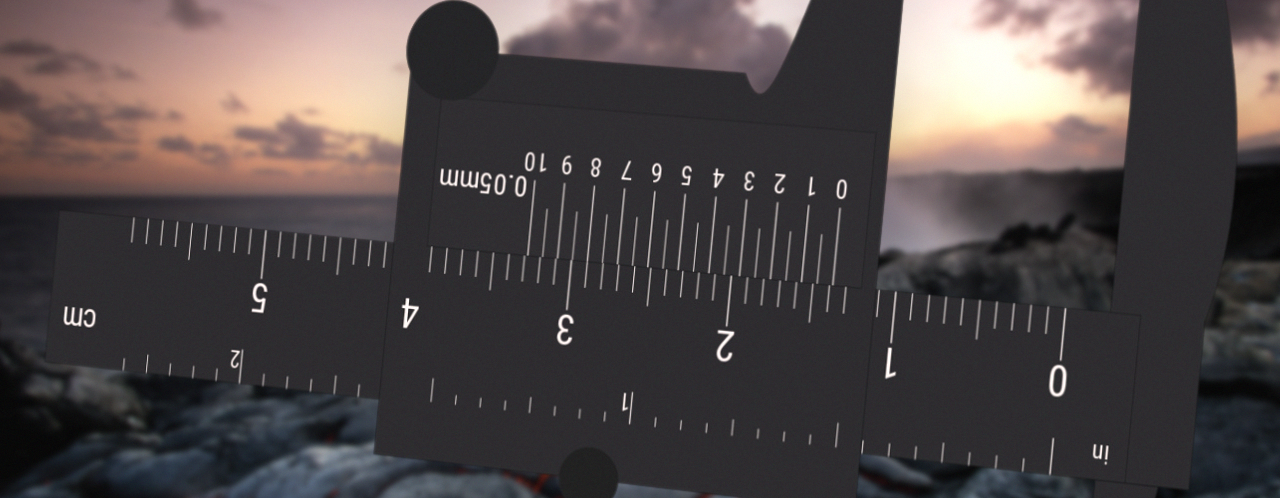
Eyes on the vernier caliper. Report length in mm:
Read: 13.8 mm
